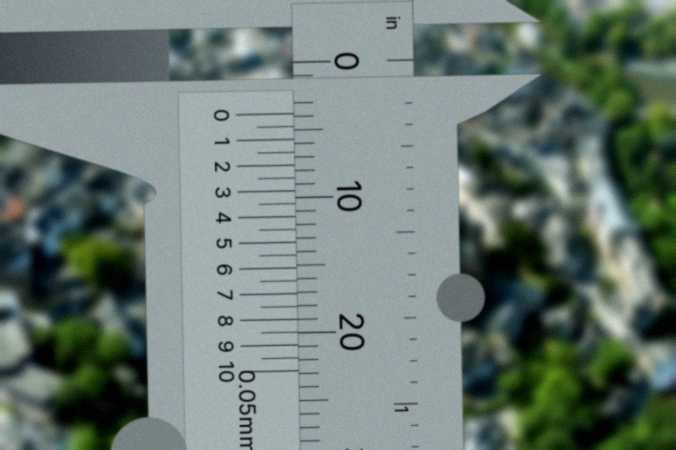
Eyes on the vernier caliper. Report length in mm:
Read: 3.8 mm
